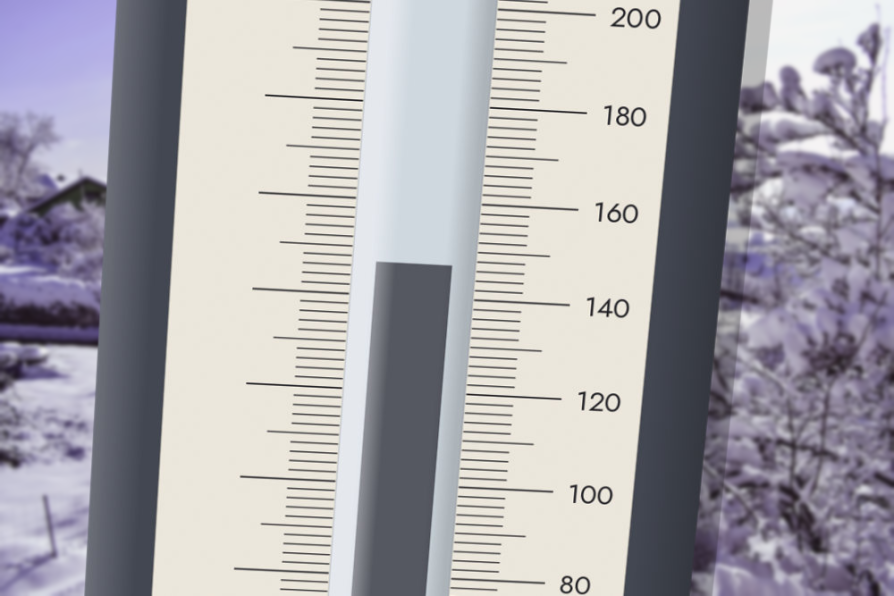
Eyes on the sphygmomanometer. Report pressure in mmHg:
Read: 147 mmHg
